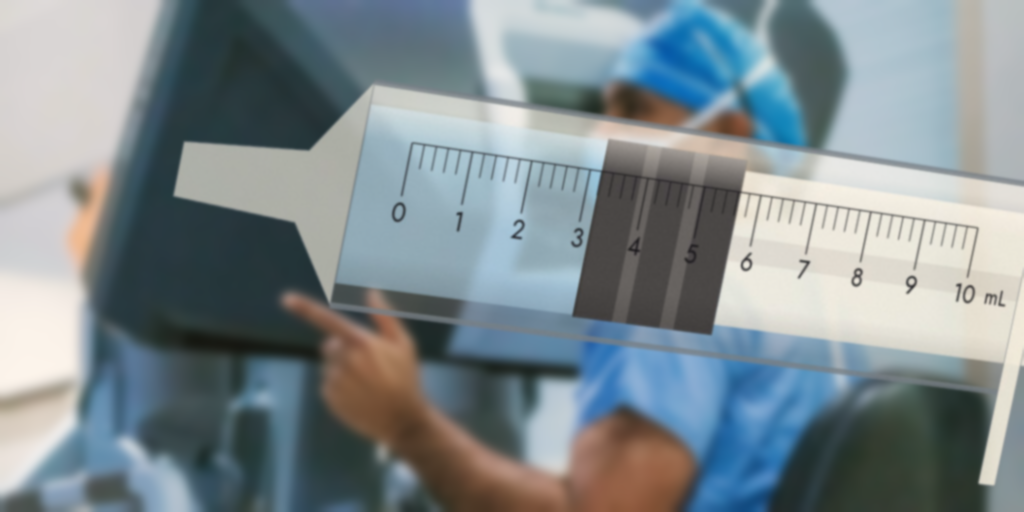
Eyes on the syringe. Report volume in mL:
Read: 3.2 mL
